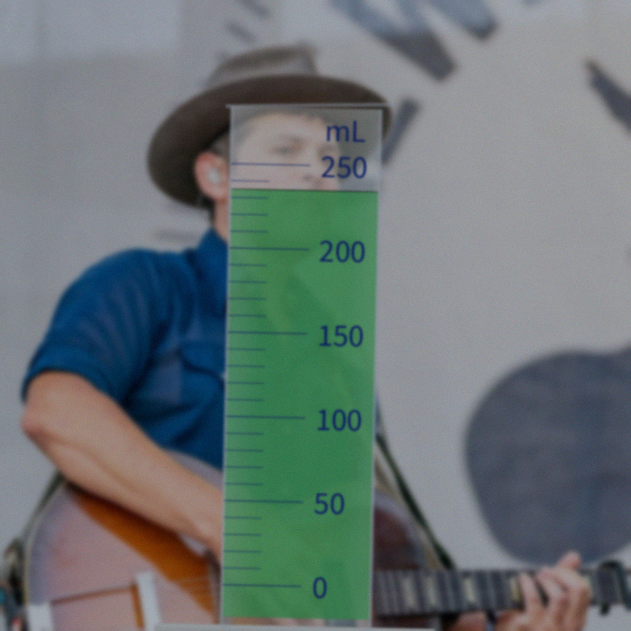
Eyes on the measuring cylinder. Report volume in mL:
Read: 235 mL
